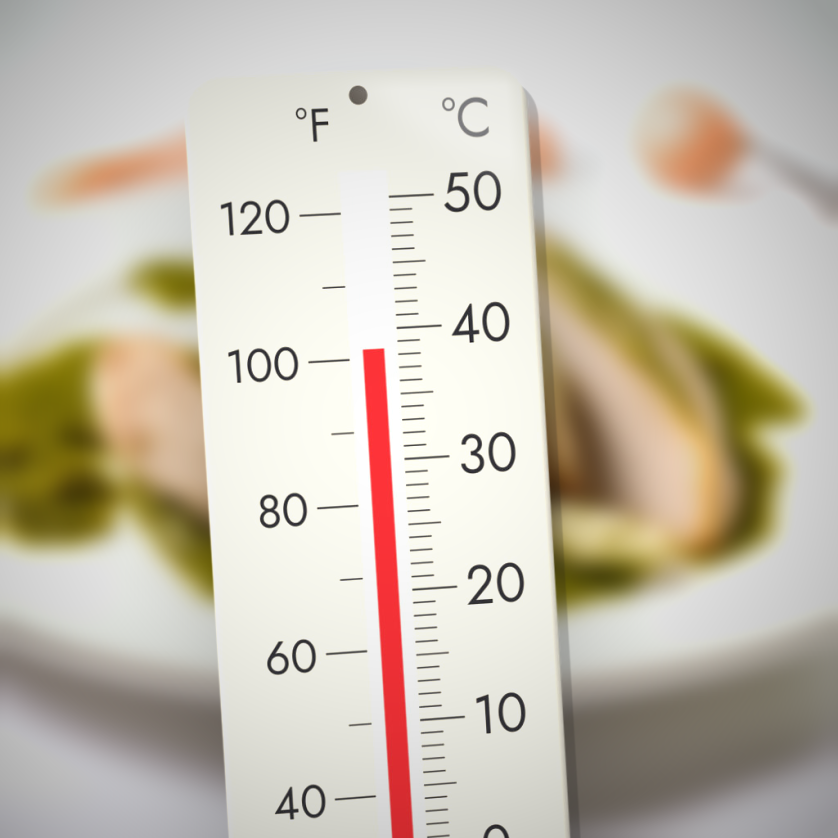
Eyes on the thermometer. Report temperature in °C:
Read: 38.5 °C
